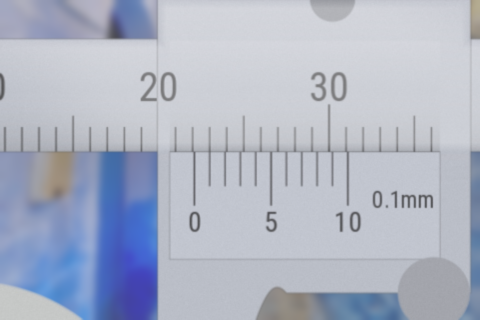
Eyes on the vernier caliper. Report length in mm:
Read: 22.1 mm
